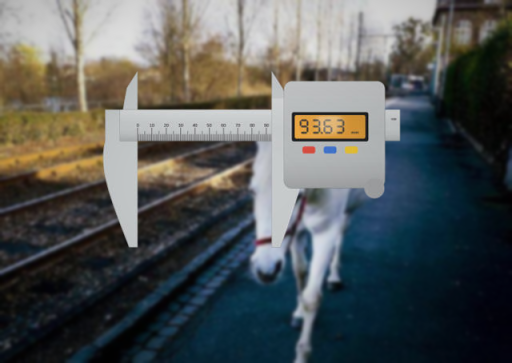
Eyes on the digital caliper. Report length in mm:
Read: 93.63 mm
